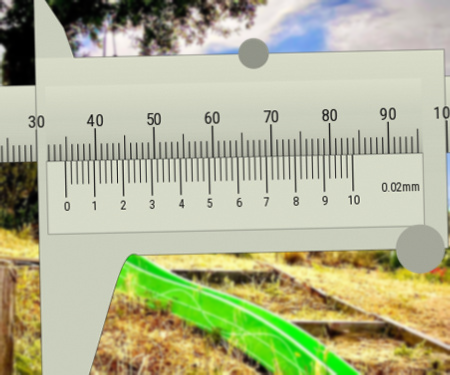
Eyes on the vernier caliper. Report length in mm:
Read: 34.8 mm
